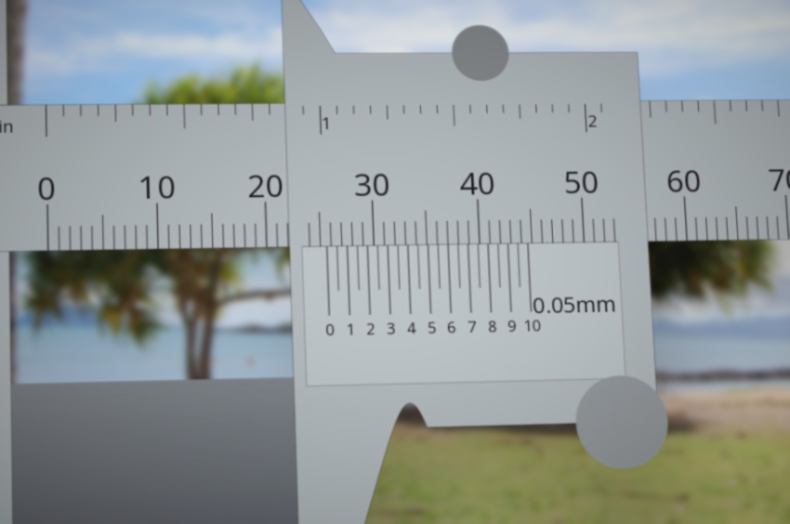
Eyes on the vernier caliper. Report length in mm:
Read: 25.6 mm
